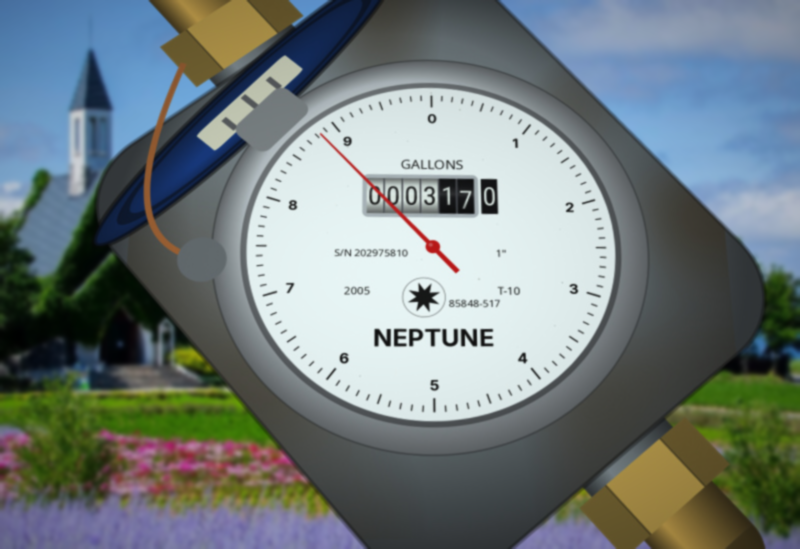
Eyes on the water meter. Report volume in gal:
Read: 3168.8 gal
